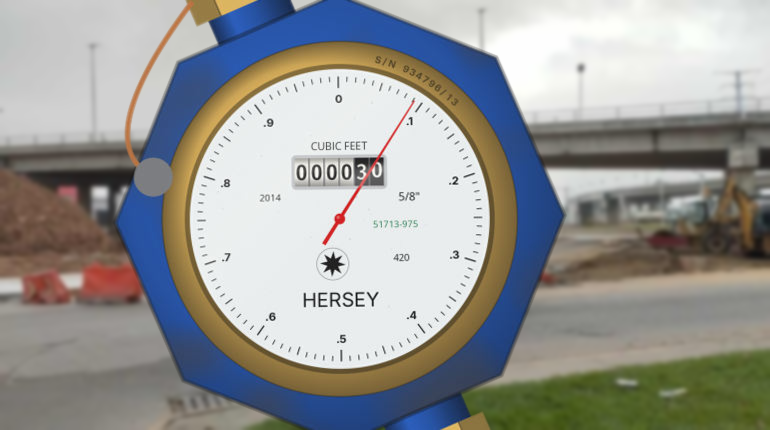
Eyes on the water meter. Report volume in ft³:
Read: 30.09 ft³
